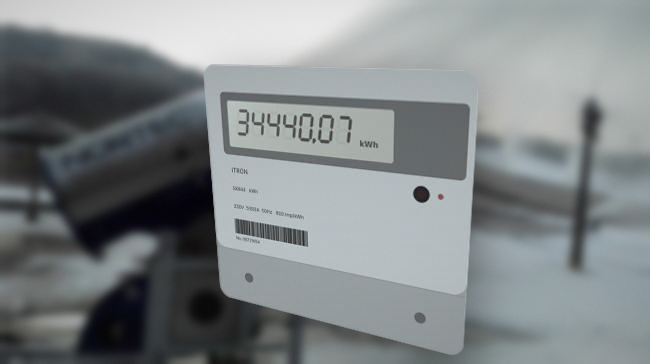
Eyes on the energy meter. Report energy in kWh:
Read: 34440.07 kWh
